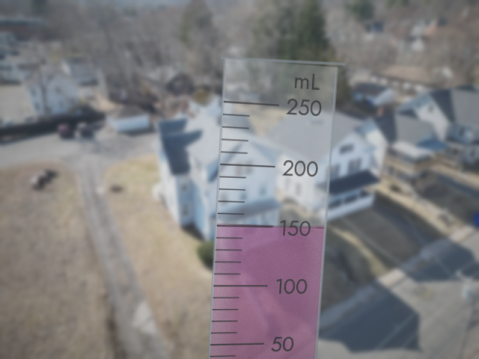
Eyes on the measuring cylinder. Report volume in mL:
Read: 150 mL
